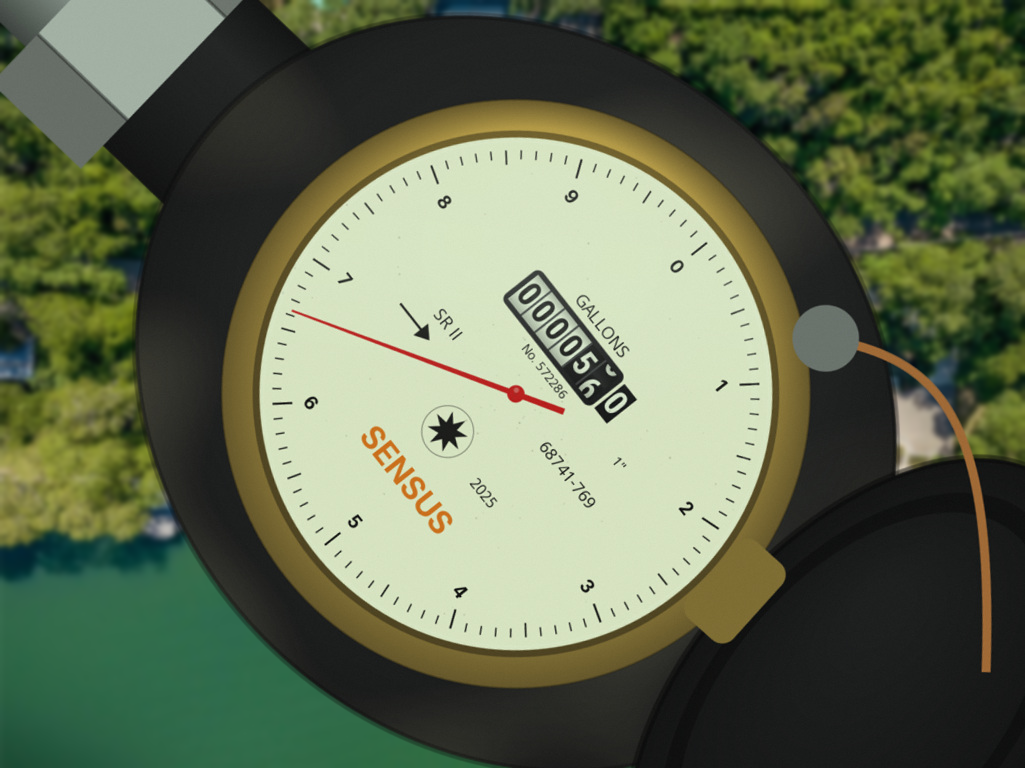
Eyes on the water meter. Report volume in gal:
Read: 556.6 gal
